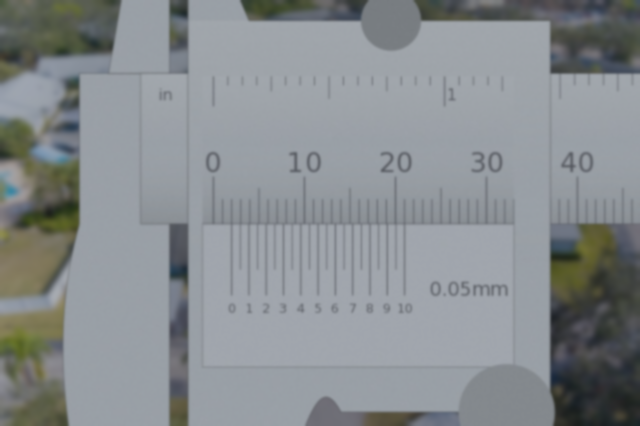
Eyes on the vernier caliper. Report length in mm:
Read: 2.0 mm
